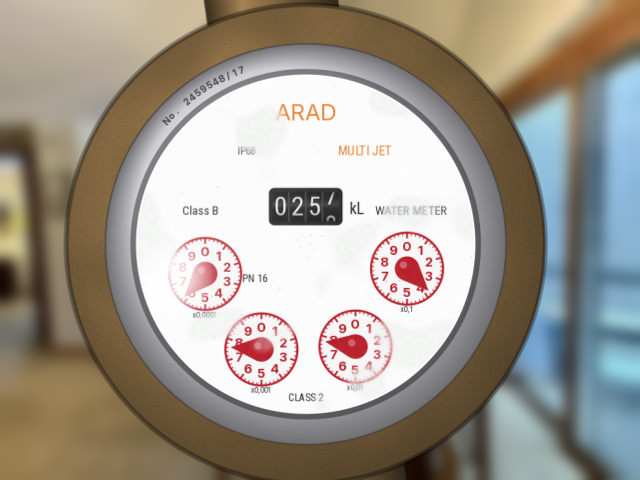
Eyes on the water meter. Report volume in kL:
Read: 257.3776 kL
